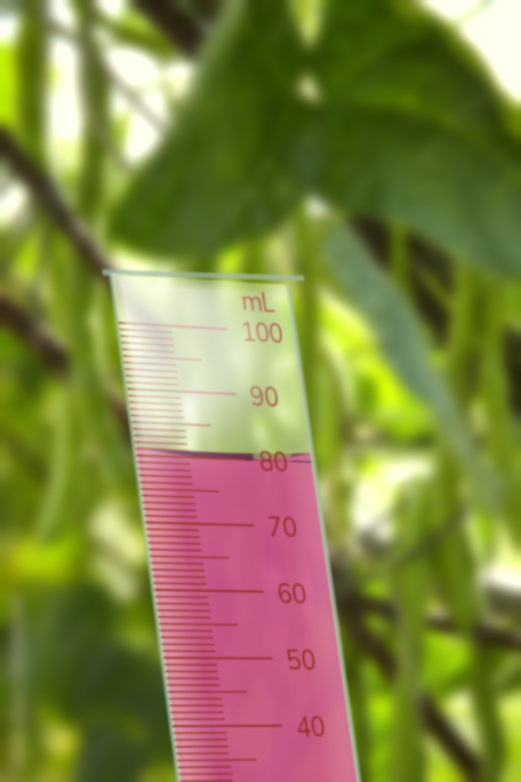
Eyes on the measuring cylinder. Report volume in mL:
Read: 80 mL
